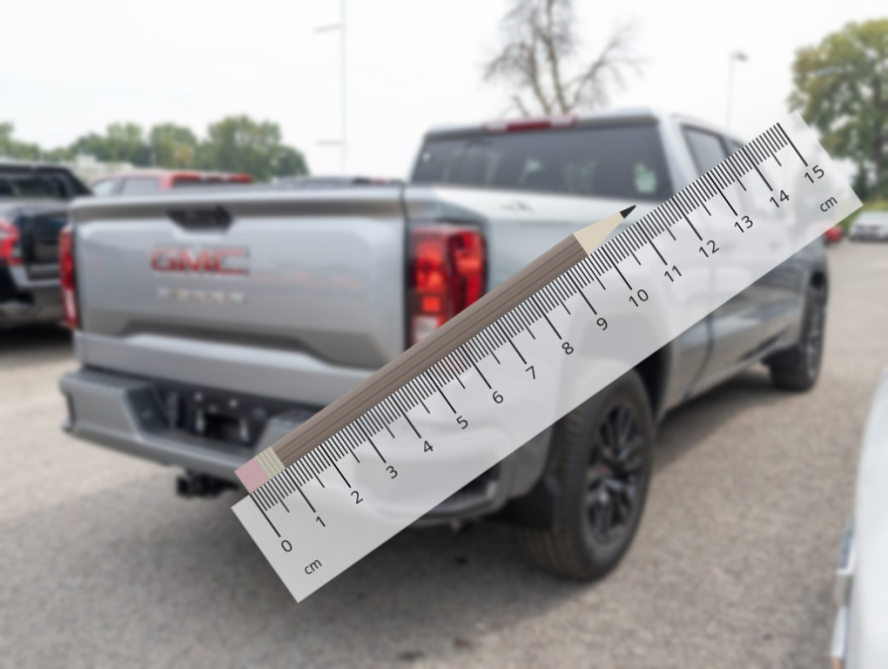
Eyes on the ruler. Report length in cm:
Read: 11.2 cm
